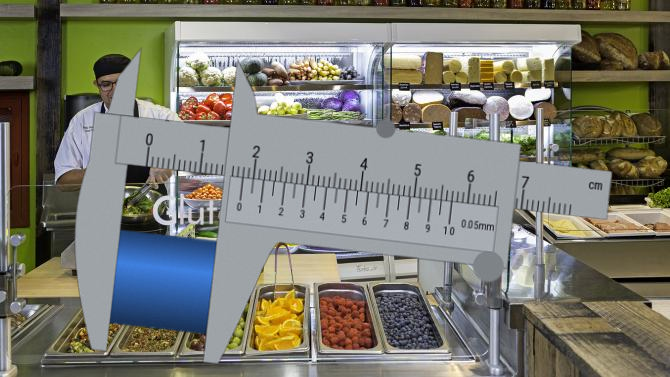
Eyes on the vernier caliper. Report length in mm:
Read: 18.0 mm
